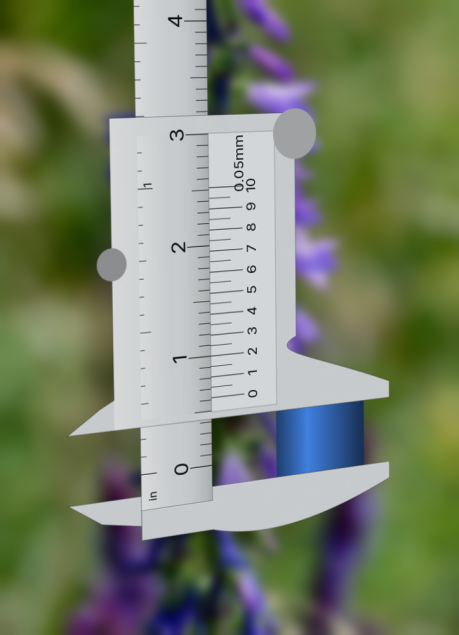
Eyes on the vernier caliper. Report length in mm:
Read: 6.2 mm
